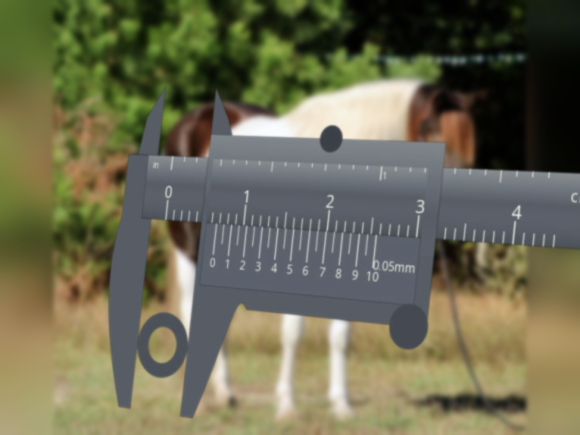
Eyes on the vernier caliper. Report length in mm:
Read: 6.6 mm
